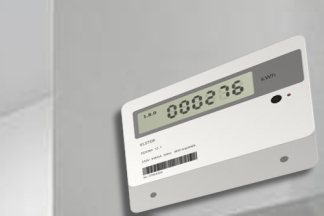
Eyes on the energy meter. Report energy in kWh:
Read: 276 kWh
